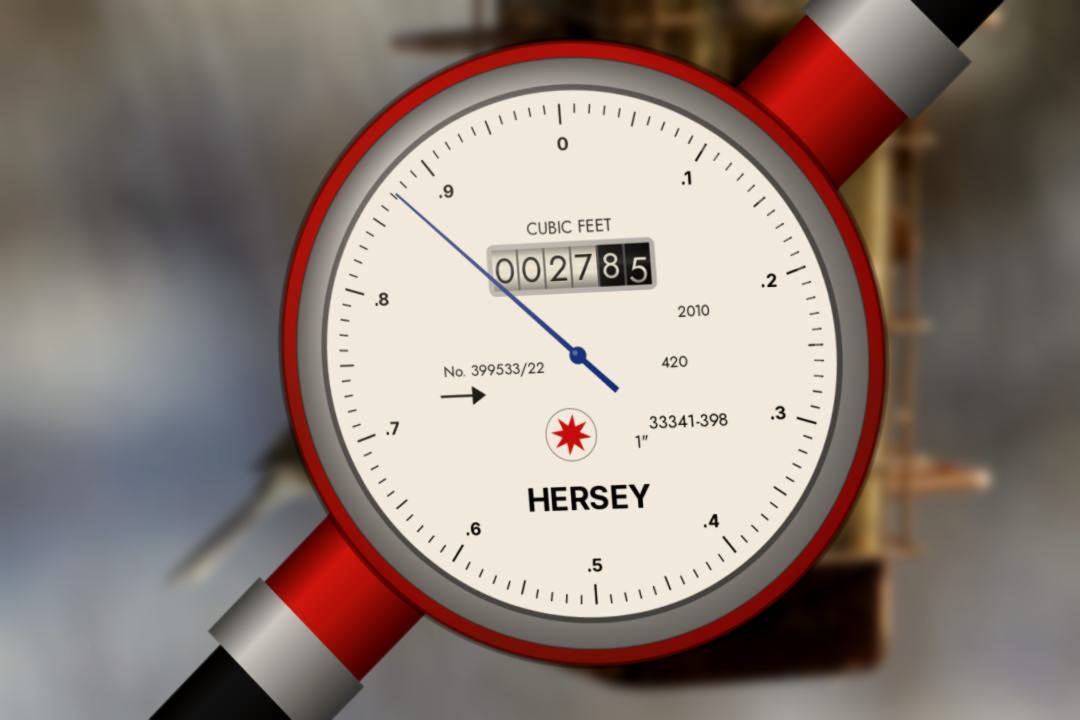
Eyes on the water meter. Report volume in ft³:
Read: 2784.87 ft³
